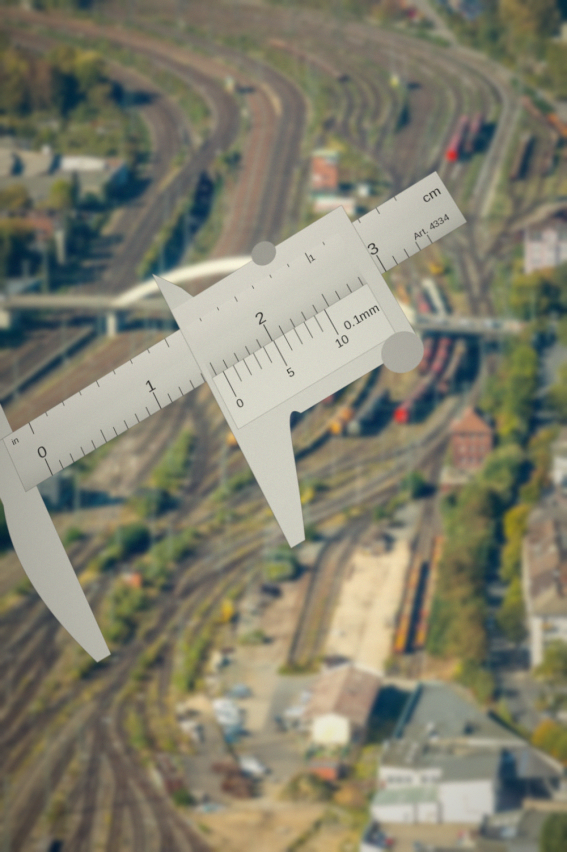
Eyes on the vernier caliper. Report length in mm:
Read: 15.6 mm
